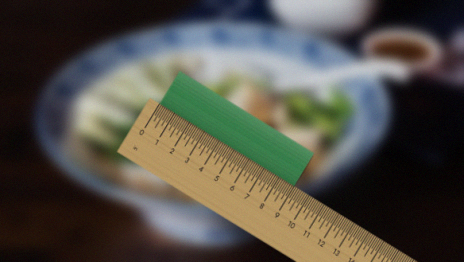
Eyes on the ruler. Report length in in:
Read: 9 in
